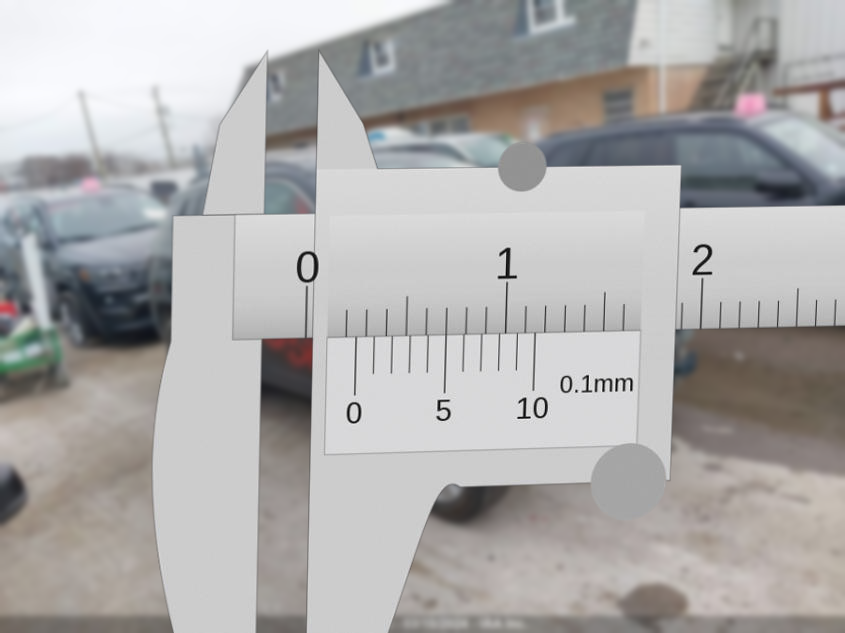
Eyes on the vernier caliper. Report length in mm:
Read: 2.5 mm
